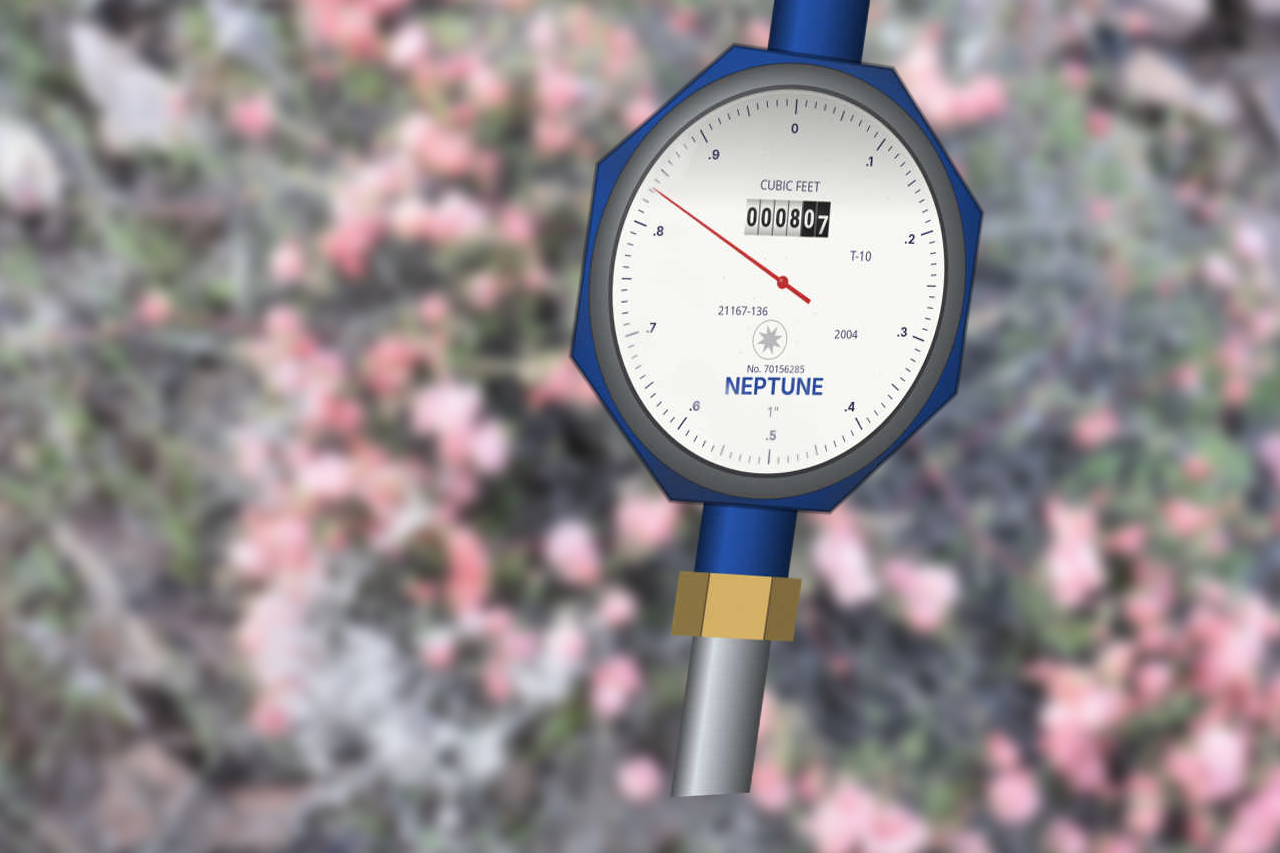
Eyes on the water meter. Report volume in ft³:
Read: 806.83 ft³
